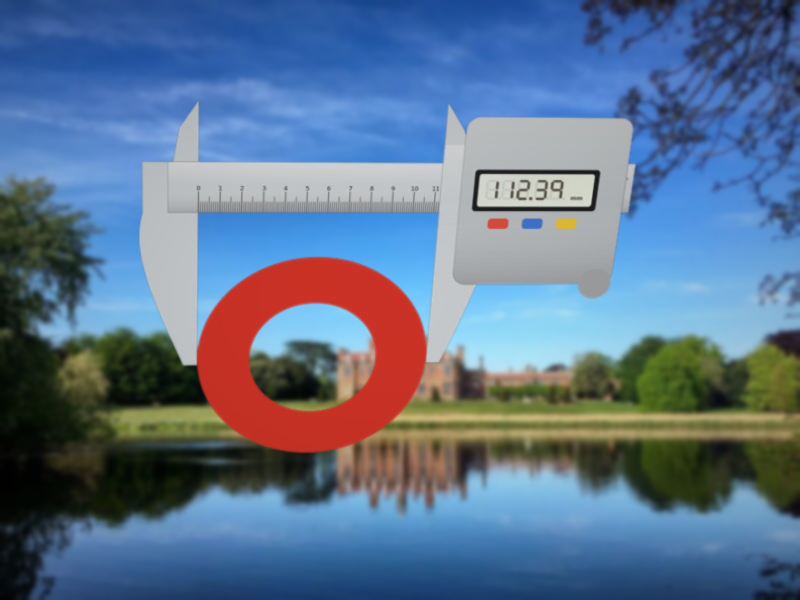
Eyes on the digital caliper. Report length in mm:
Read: 112.39 mm
